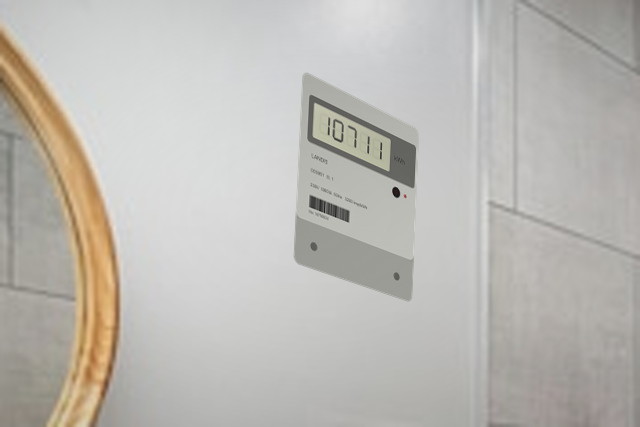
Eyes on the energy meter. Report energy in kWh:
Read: 10711 kWh
